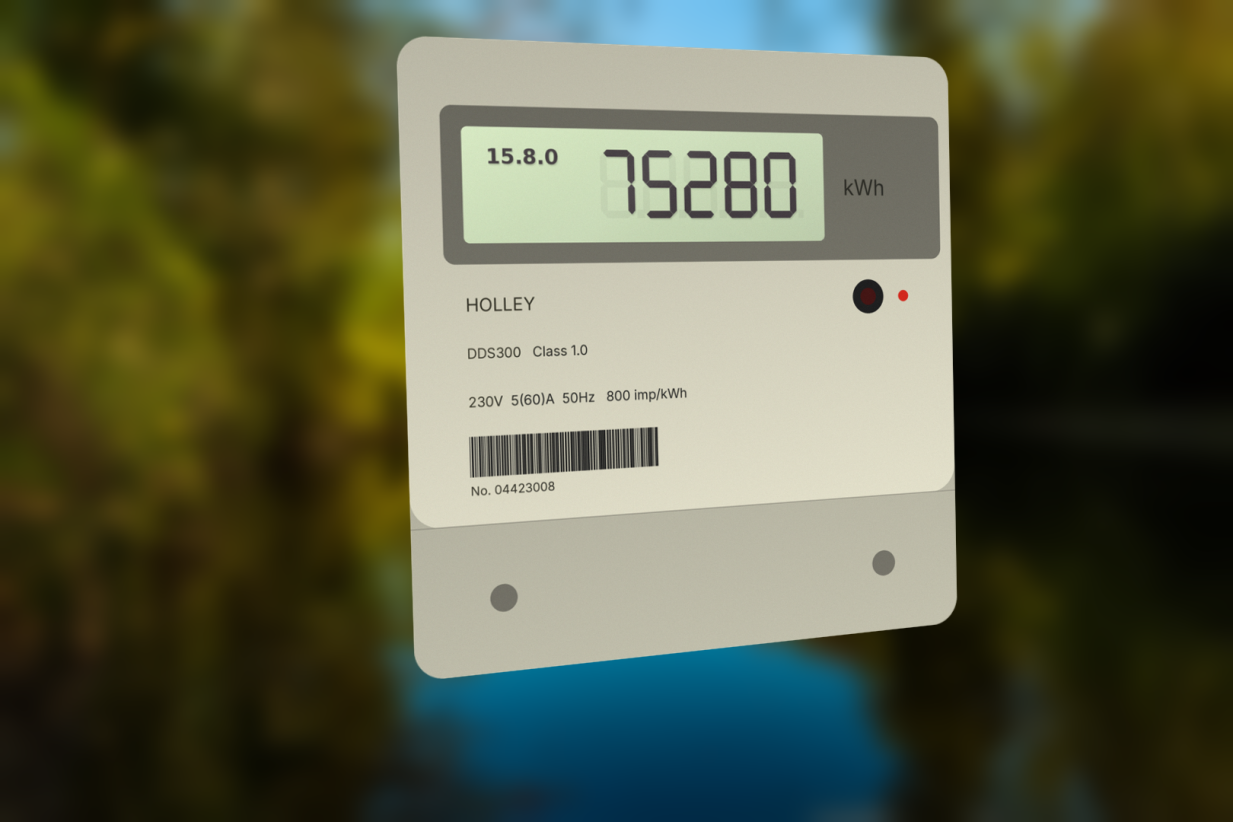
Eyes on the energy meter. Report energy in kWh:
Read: 75280 kWh
